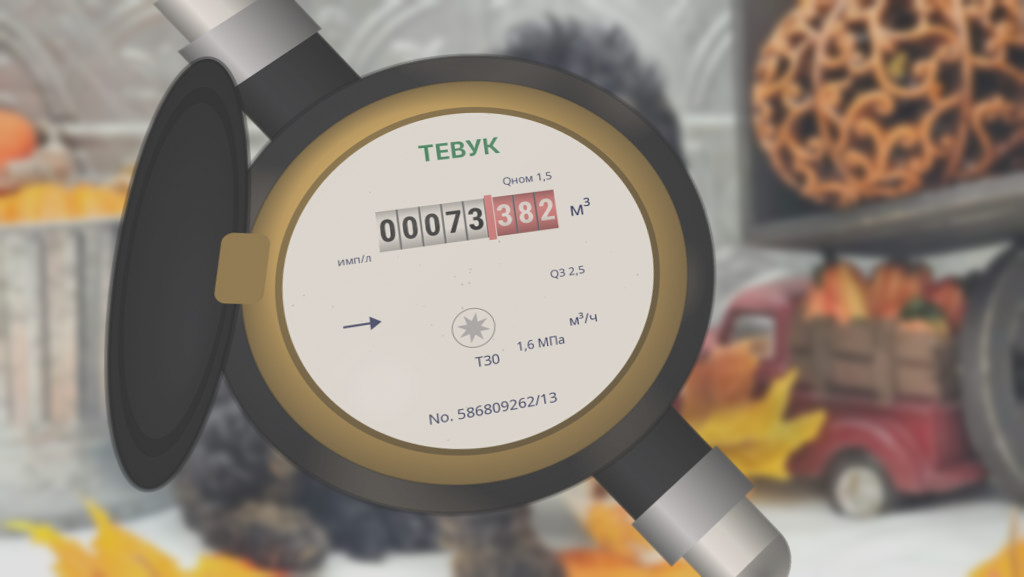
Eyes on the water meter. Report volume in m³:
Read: 73.382 m³
